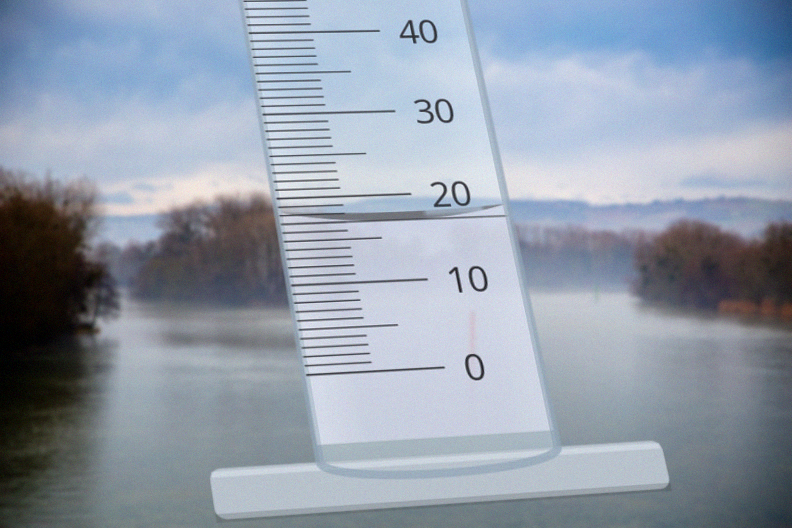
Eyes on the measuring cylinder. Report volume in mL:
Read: 17 mL
